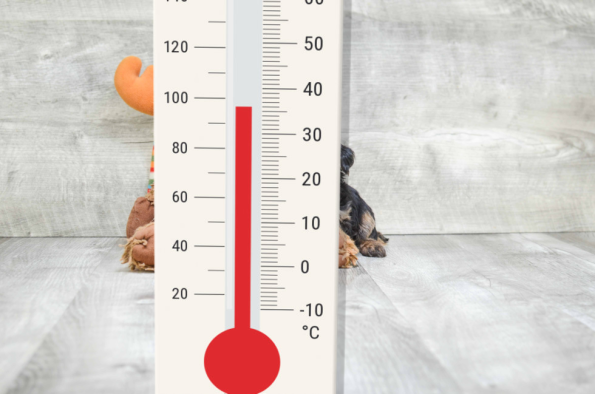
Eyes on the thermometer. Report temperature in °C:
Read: 36 °C
